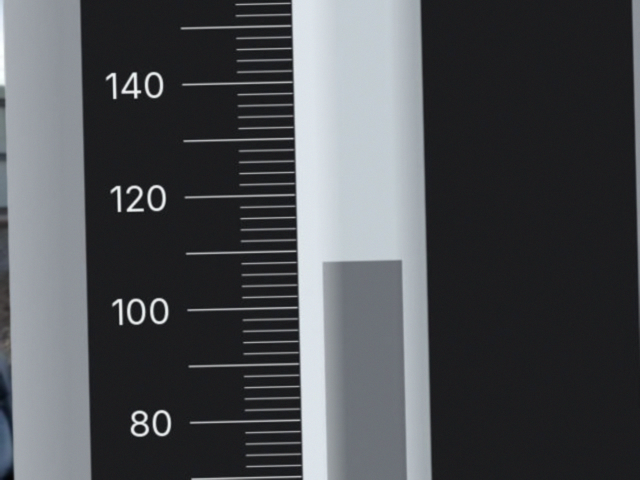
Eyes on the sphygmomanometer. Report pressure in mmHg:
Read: 108 mmHg
